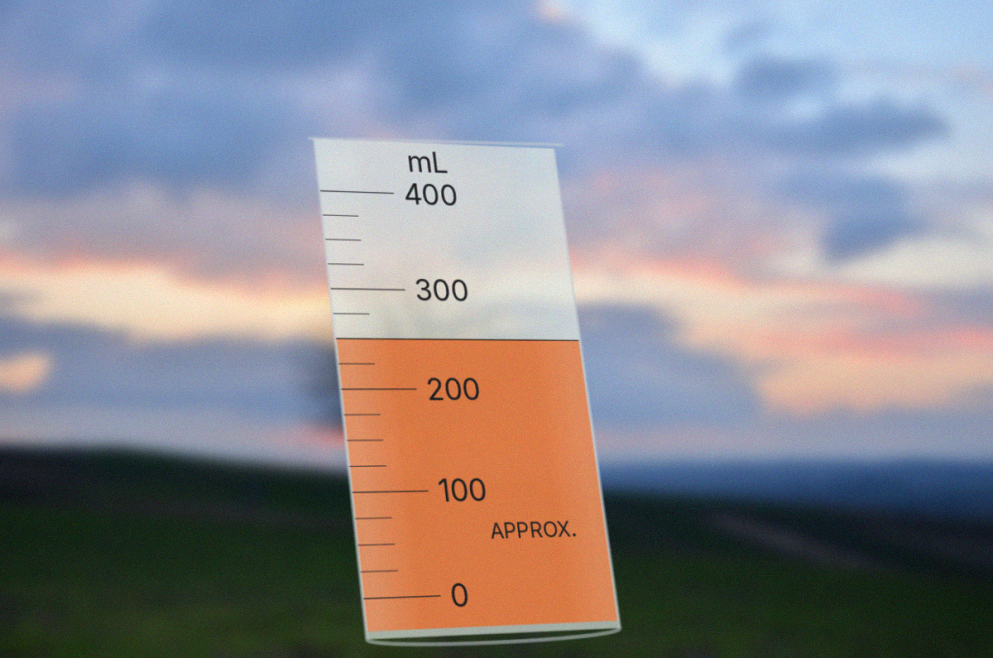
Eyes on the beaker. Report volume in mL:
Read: 250 mL
